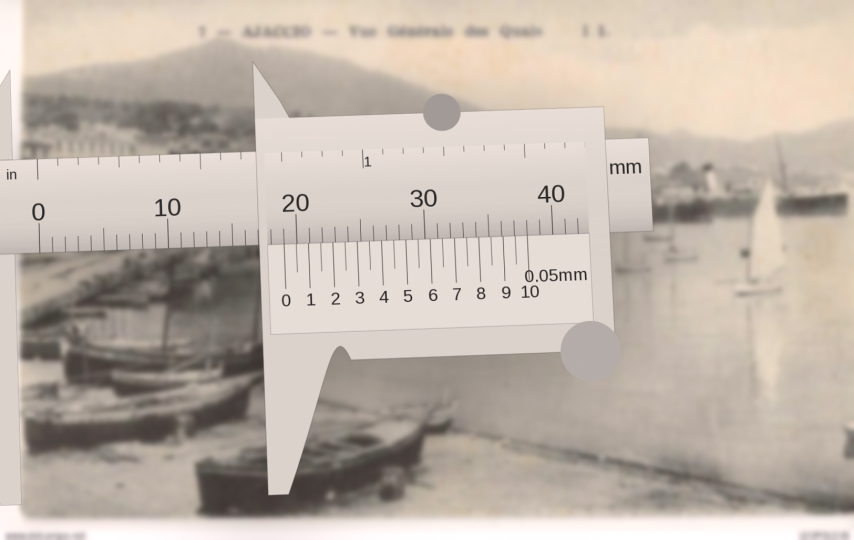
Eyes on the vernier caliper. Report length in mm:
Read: 19.0 mm
